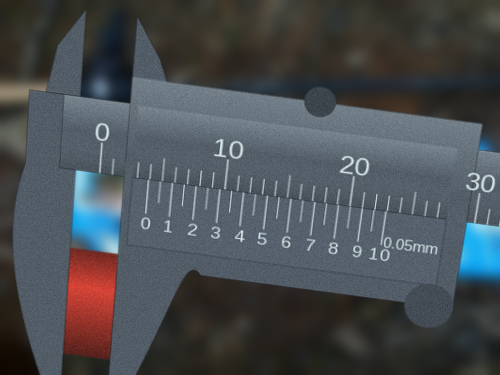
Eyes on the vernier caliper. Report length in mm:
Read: 3.9 mm
